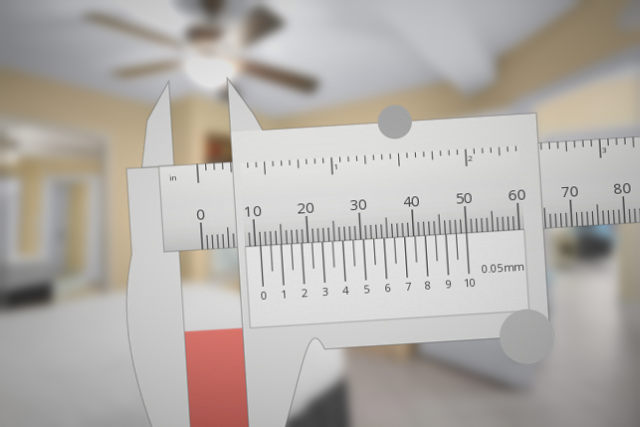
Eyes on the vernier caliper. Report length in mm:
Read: 11.0 mm
